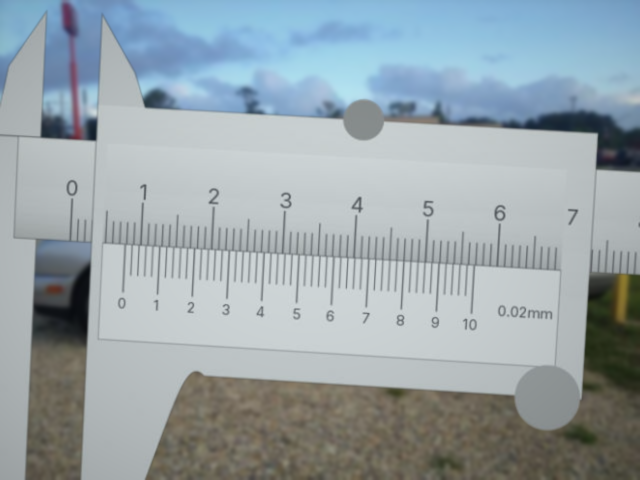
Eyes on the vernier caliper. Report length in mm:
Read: 7.8 mm
